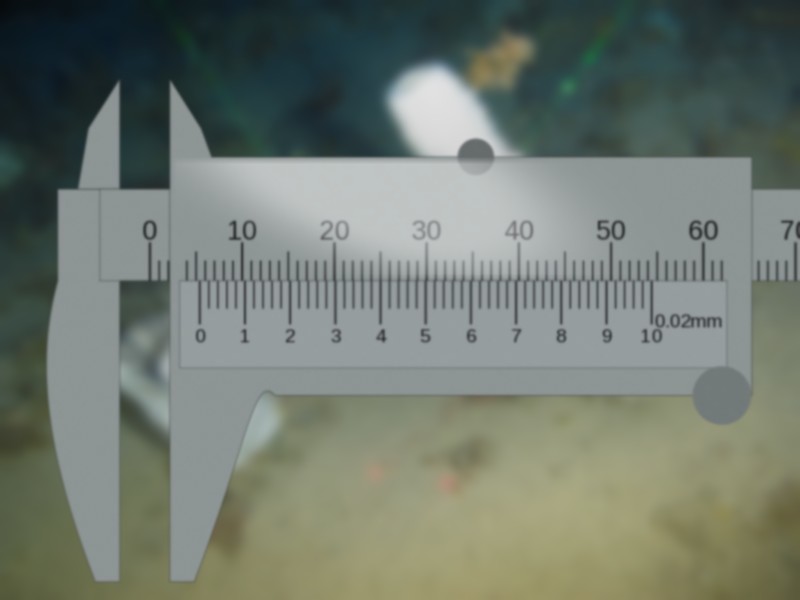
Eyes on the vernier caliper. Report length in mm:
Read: 5.4 mm
